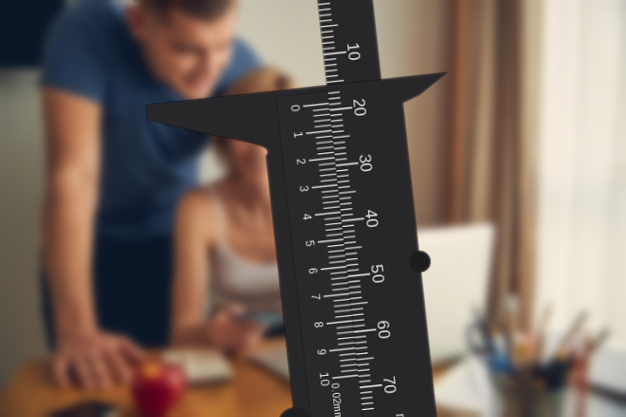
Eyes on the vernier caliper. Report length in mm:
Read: 18.8 mm
